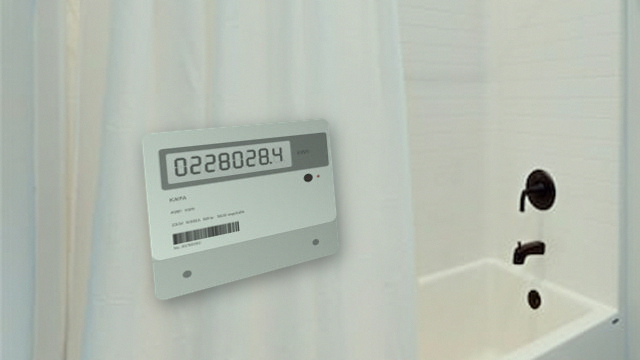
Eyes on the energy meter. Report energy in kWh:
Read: 228028.4 kWh
